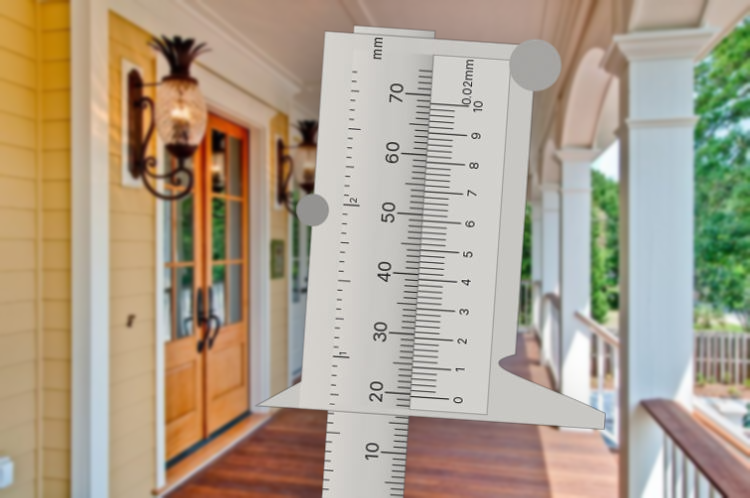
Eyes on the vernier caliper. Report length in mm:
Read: 19.6 mm
